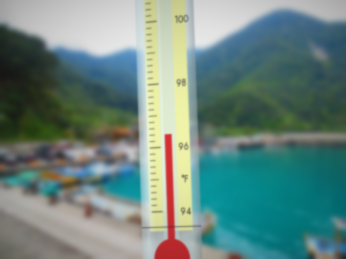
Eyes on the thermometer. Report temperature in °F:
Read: 96.4 °F
